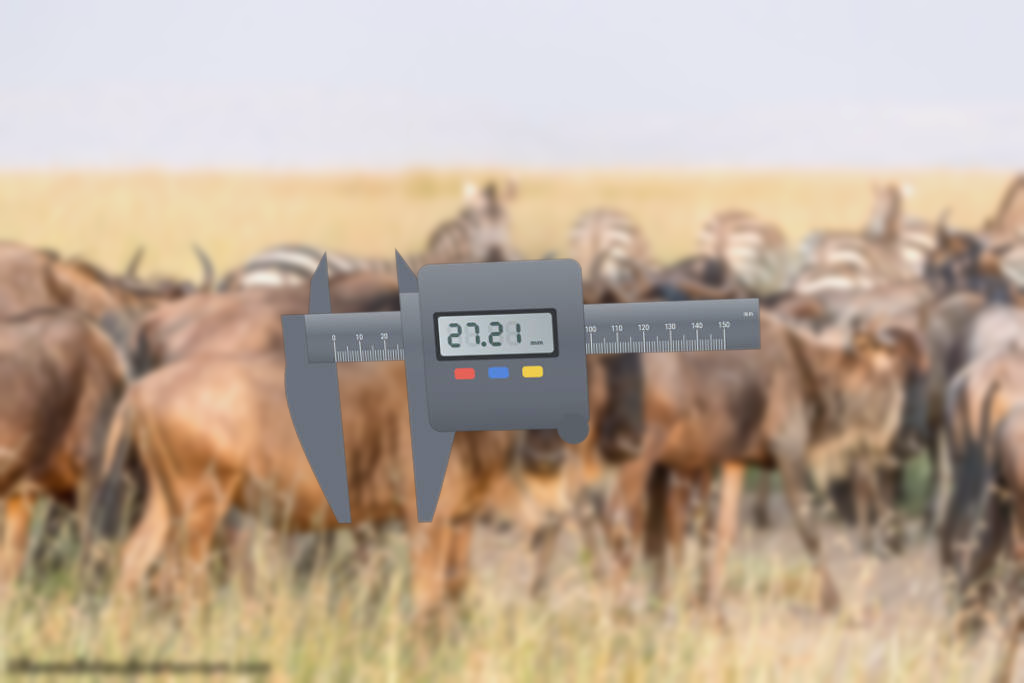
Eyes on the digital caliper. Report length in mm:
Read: 27.21 mm
